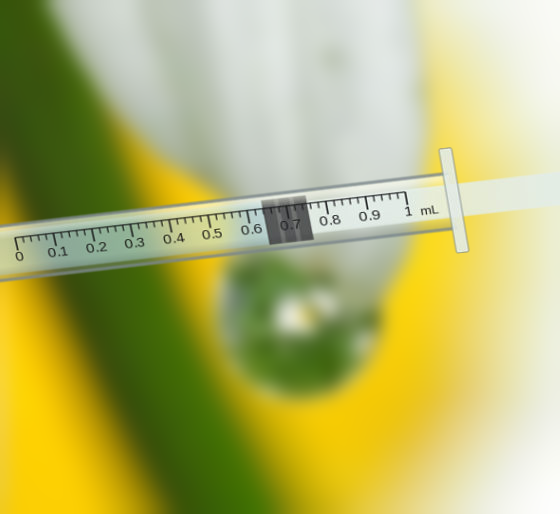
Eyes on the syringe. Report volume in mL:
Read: 0.64 mL
